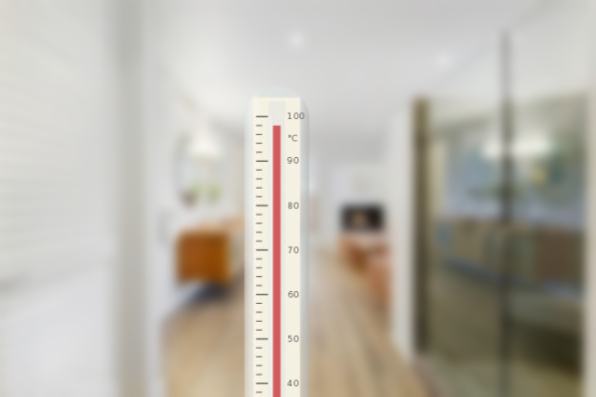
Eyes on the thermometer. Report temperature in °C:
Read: 98 °C
